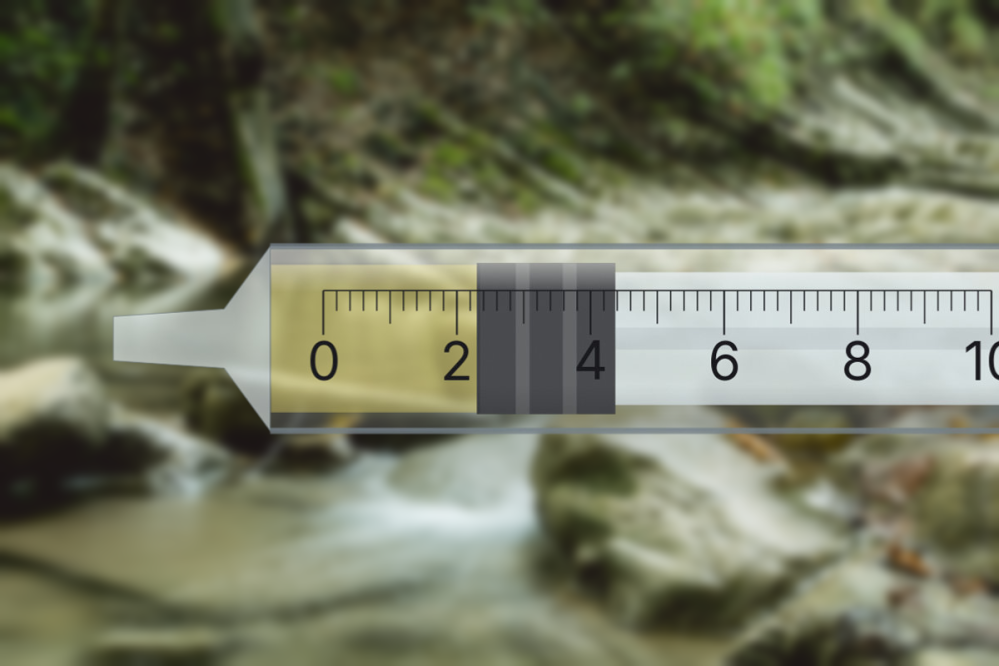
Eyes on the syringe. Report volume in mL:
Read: 2.3 mL
